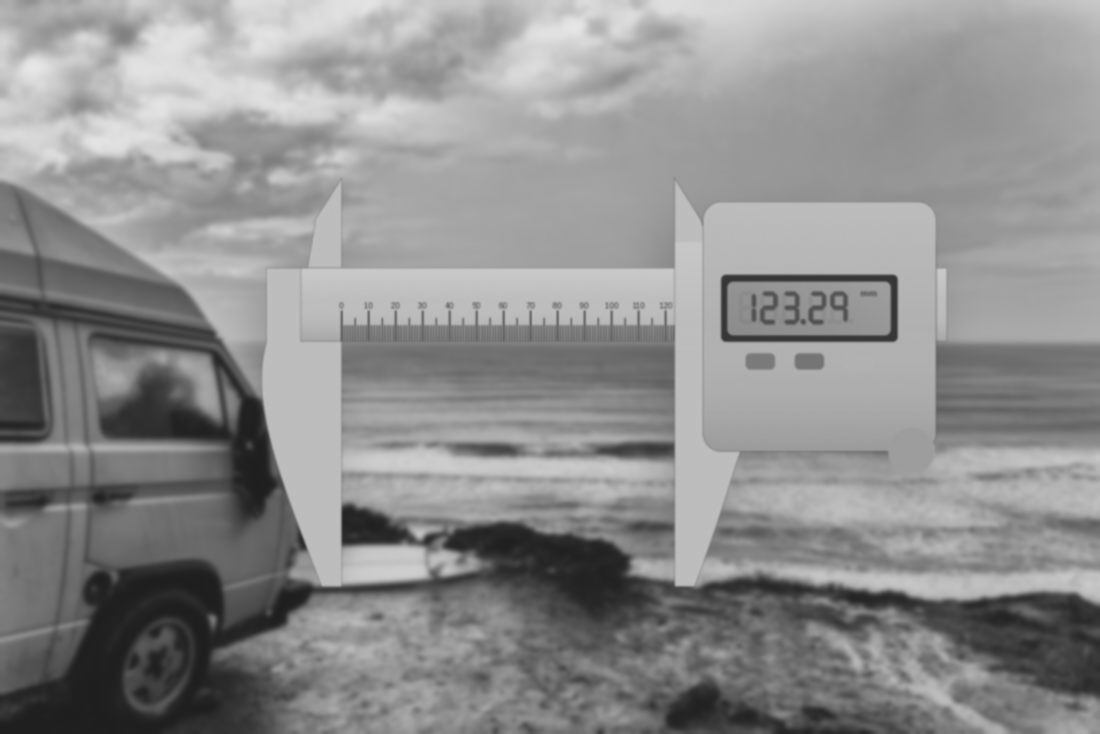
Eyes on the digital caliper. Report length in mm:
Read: 123.29 mm
